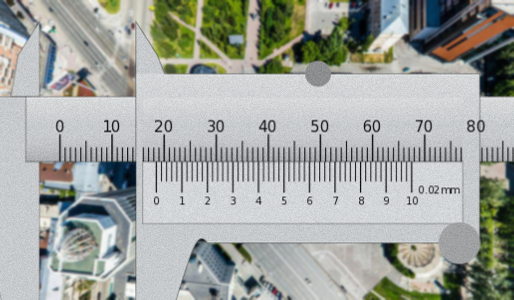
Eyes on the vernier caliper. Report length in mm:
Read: 18.5 mm
